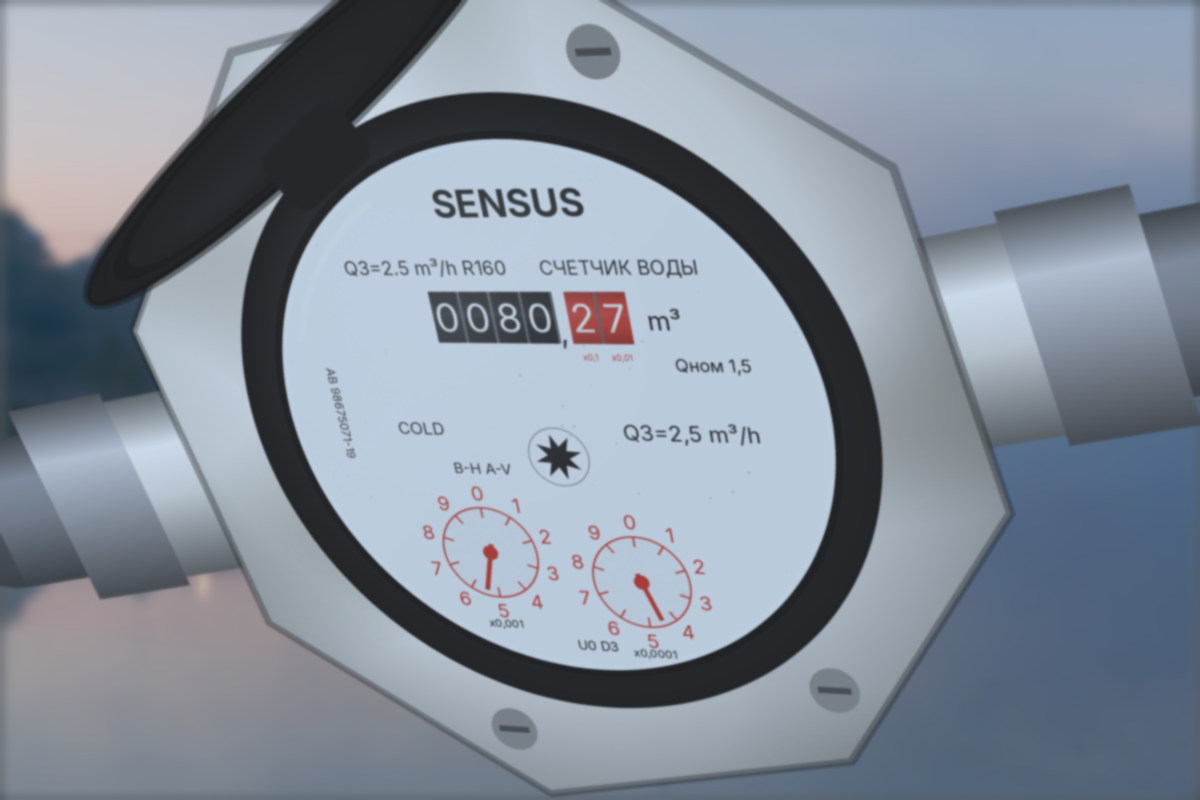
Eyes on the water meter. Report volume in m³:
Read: 80.2754 m³
